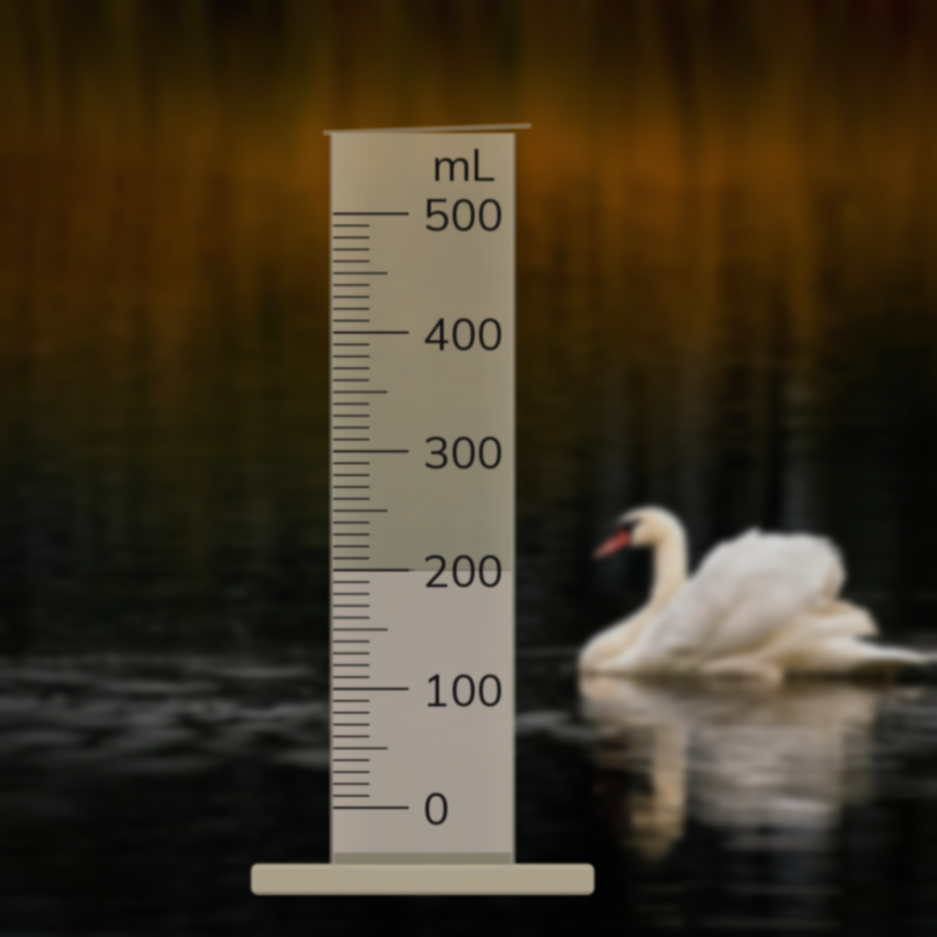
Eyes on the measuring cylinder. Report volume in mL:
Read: 200 mL
